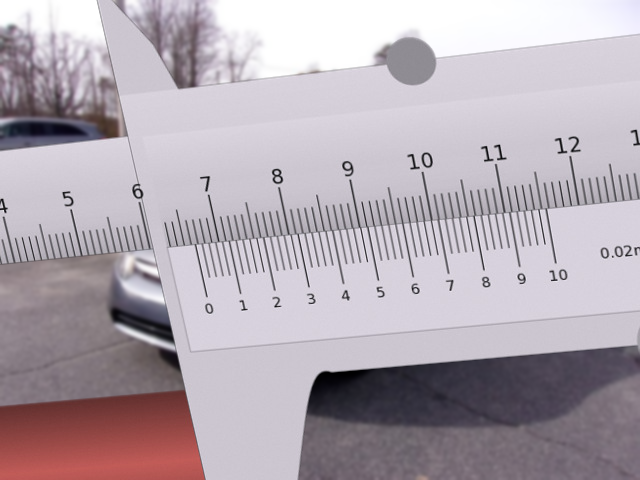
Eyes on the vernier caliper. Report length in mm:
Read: 66.6 mm
